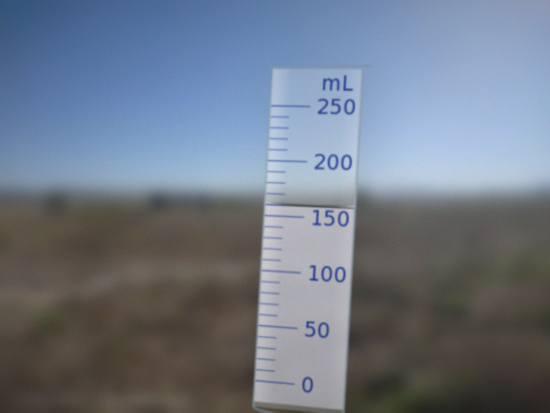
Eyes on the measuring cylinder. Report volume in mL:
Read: 160 mL
